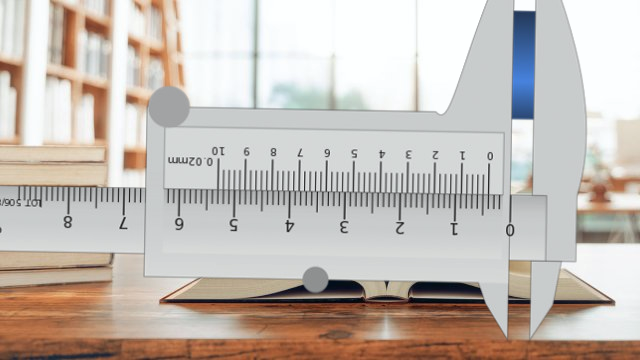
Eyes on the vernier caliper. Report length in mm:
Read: 4.0 mm
